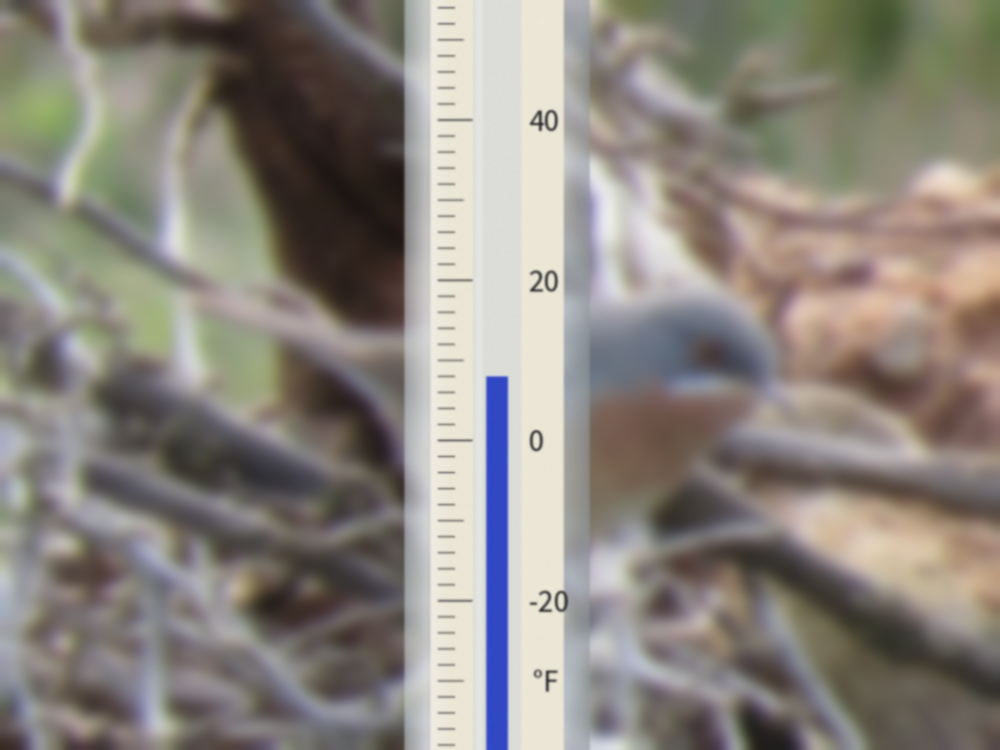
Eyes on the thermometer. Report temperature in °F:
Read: 8 °F
